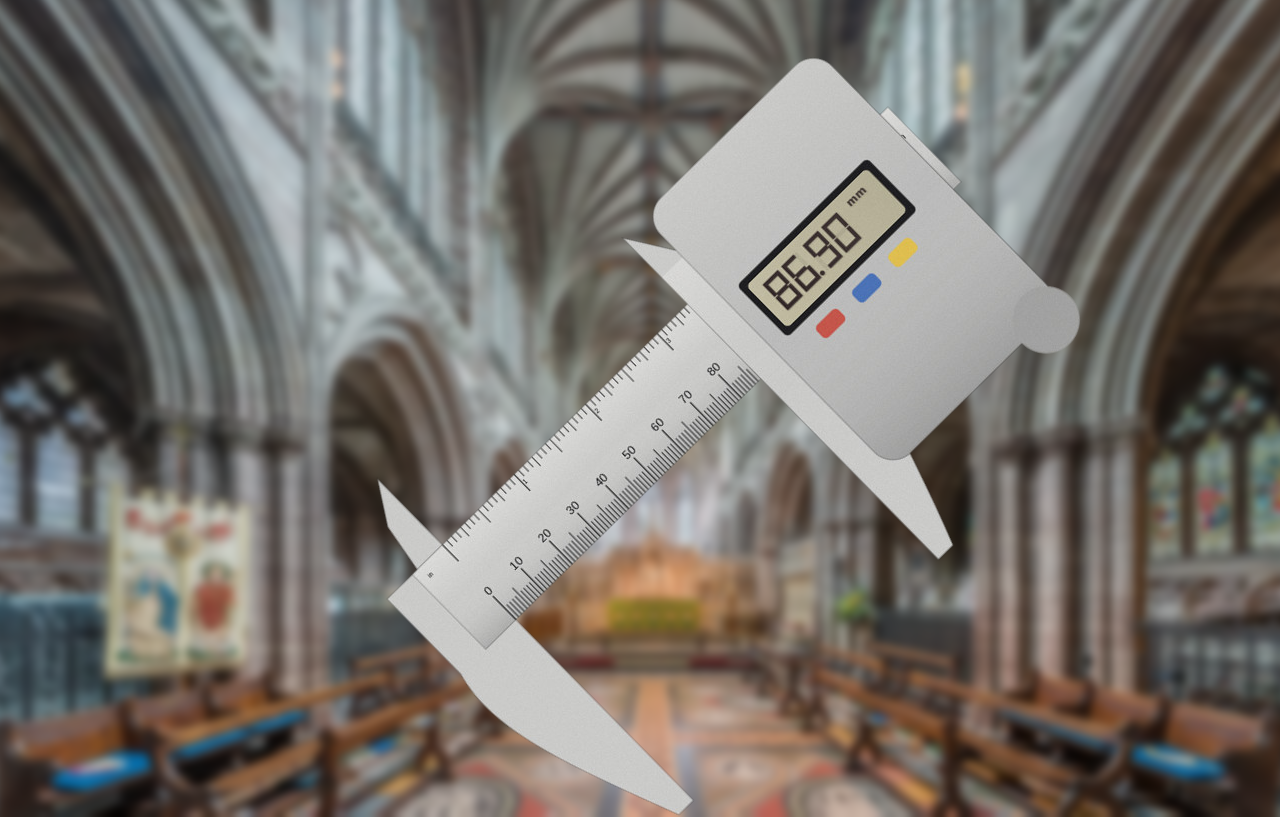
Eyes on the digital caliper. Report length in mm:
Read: 86.90 mm
